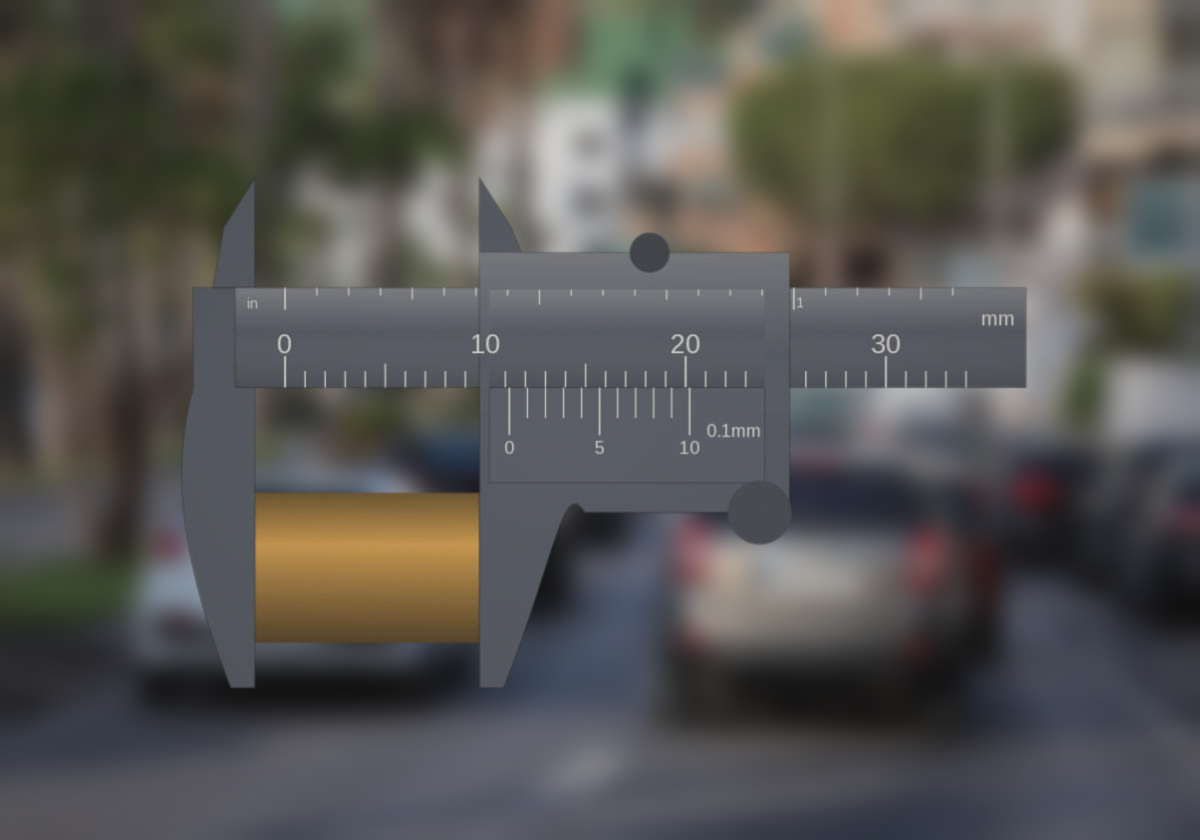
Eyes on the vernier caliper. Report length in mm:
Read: 11.2 mm
